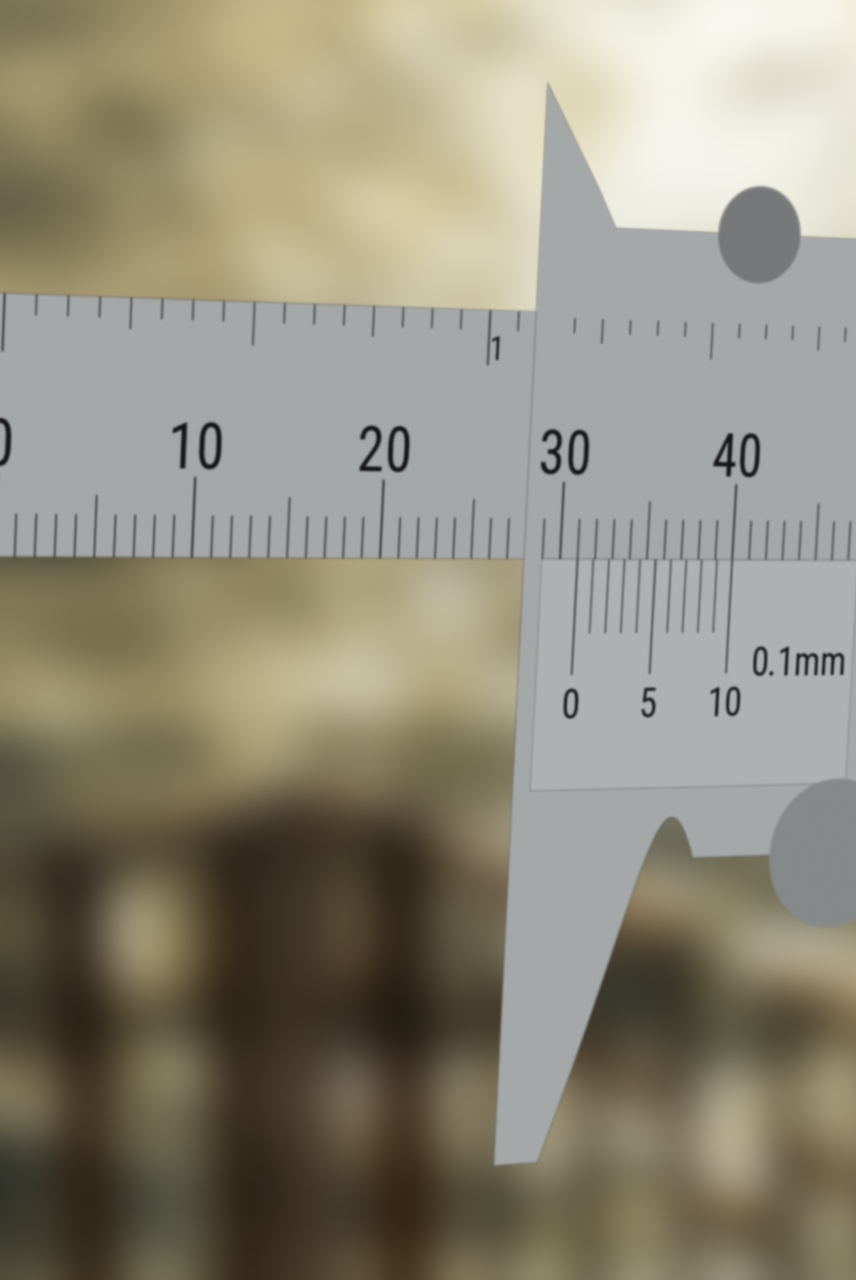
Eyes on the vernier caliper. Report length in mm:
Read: 31.0 mm
